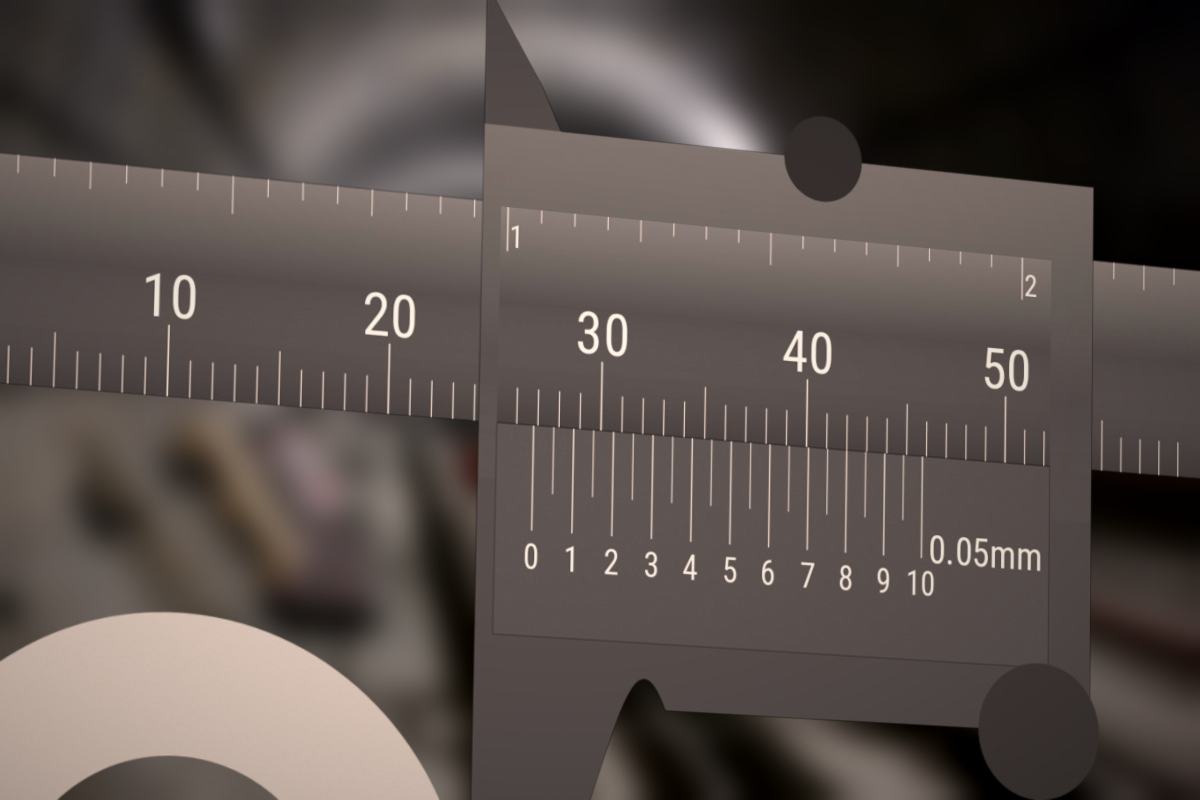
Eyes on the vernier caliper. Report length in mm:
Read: 26.8 mm
